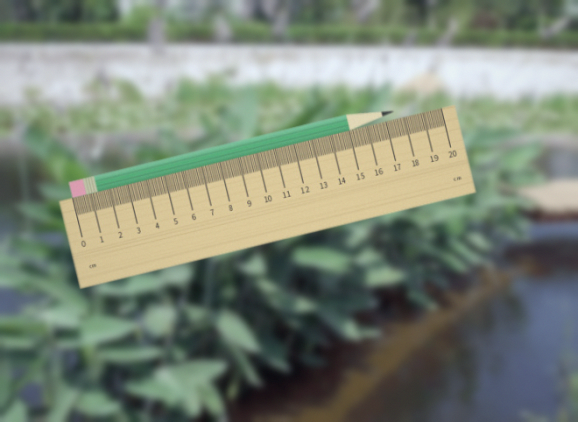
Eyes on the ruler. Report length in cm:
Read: 17.5 cm
